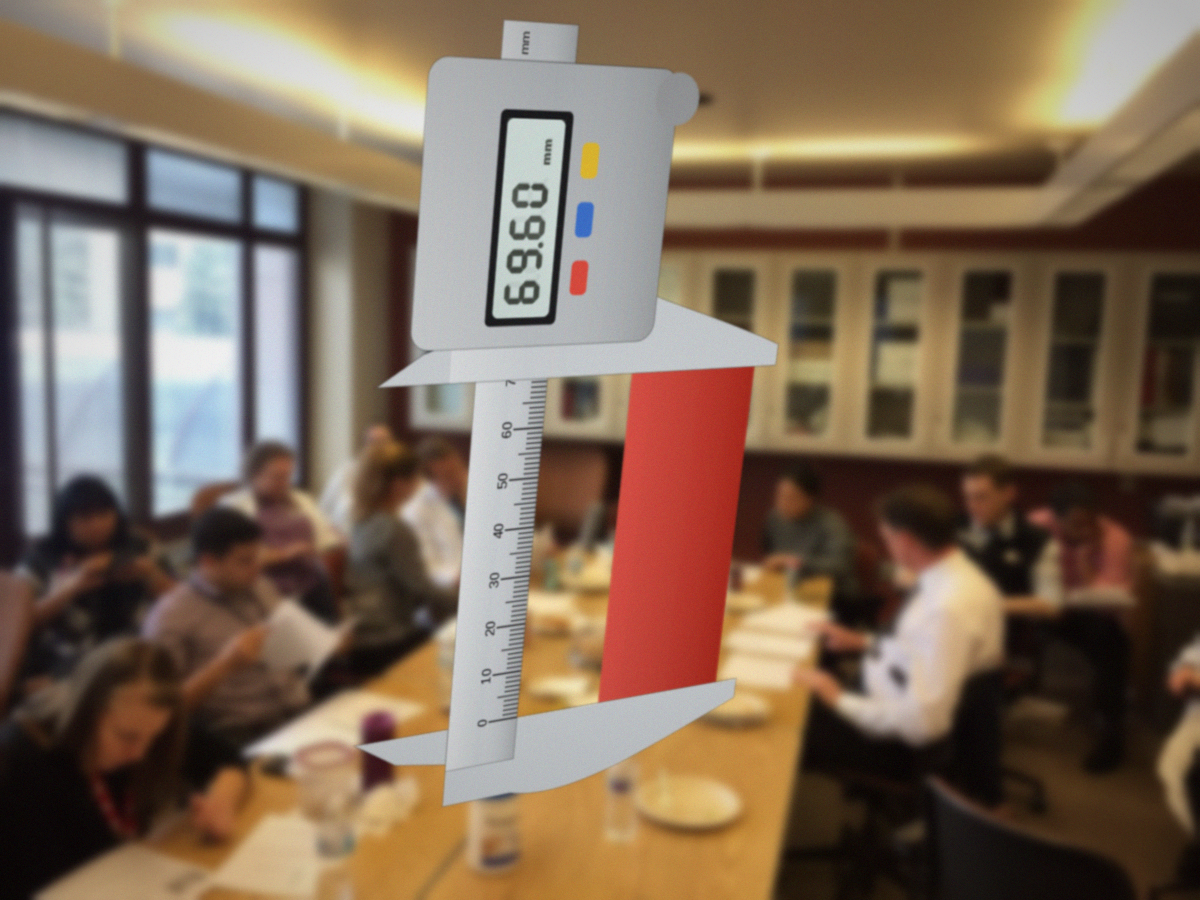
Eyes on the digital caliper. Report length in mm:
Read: 69.60 mm
